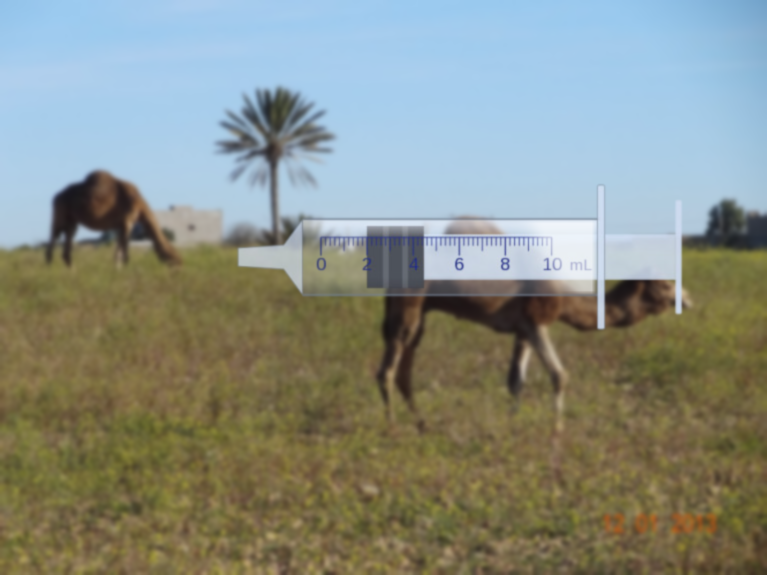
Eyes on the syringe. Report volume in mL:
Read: 2 mL
